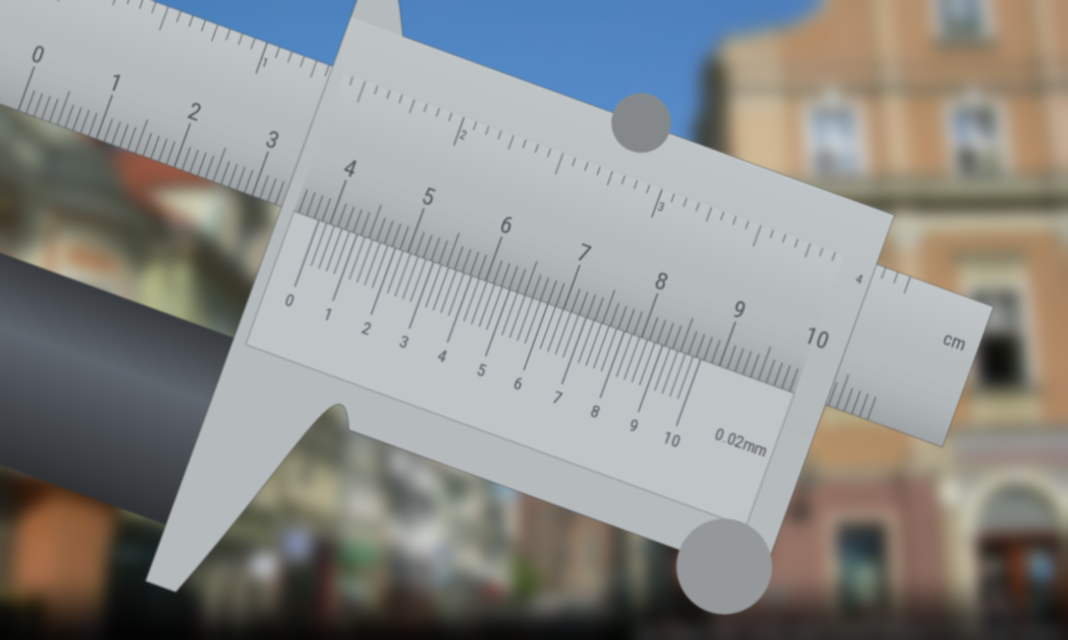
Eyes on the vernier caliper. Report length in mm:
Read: 38.6 mm
